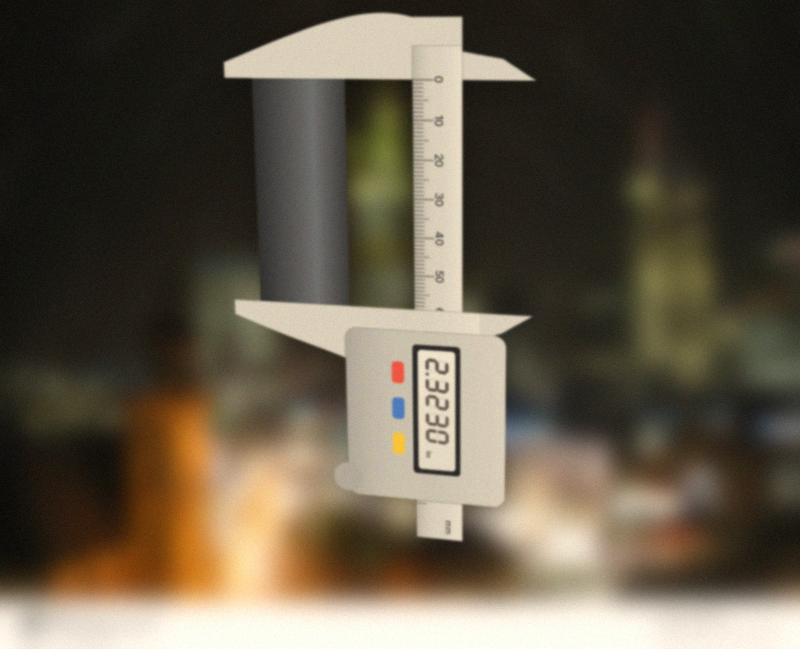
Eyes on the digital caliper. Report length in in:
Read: 2.3230 in
